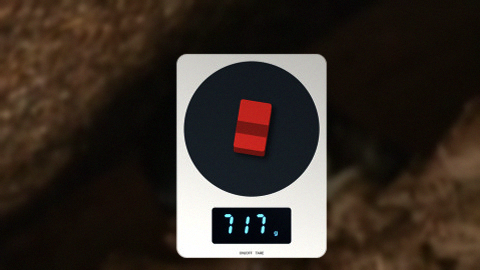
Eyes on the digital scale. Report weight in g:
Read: 717 g
